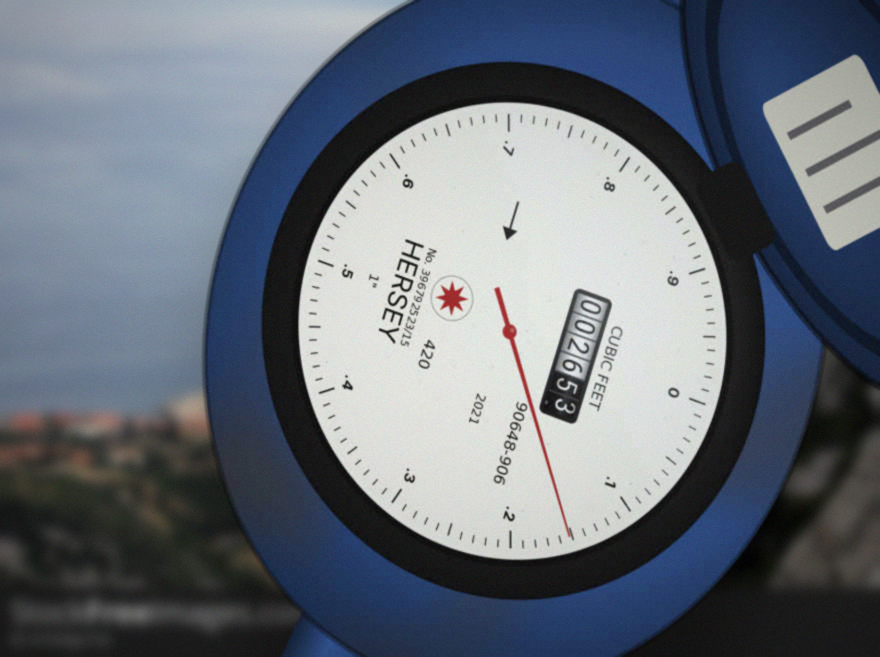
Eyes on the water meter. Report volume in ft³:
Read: 2653.15 ft³
